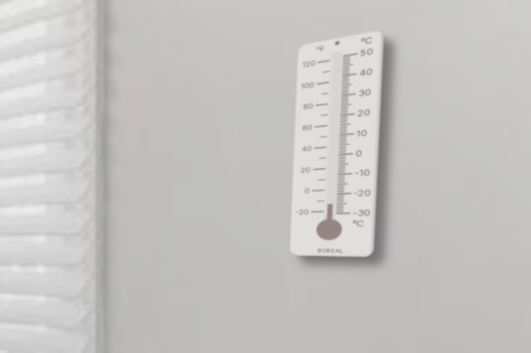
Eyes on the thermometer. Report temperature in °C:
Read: -25 °C
